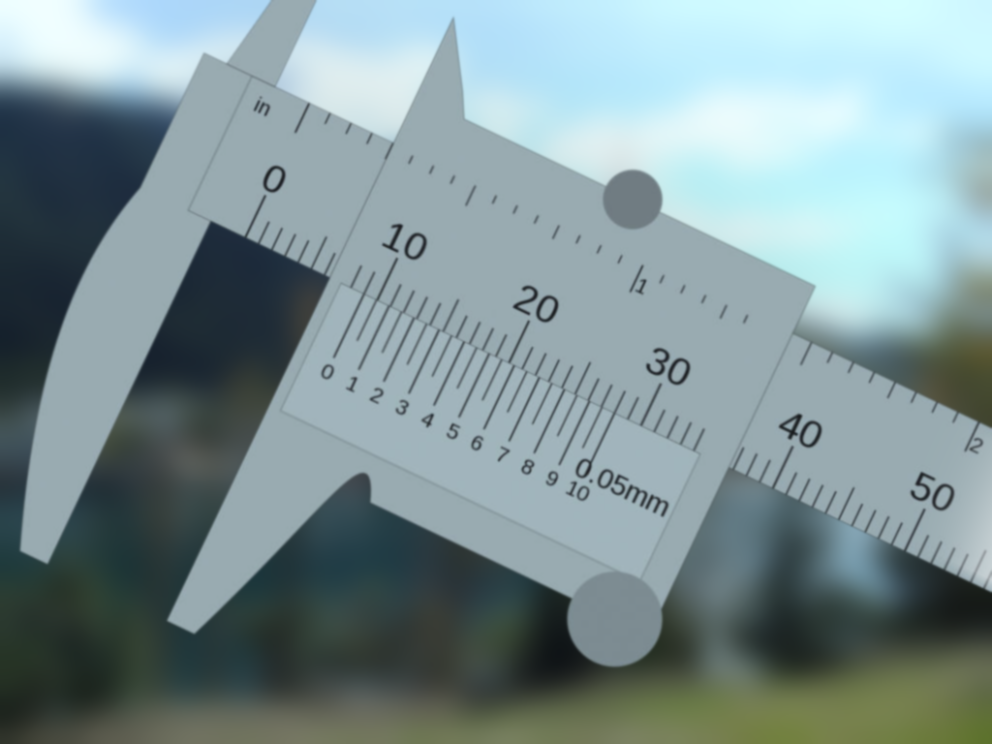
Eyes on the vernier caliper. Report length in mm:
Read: 9.0 mm
